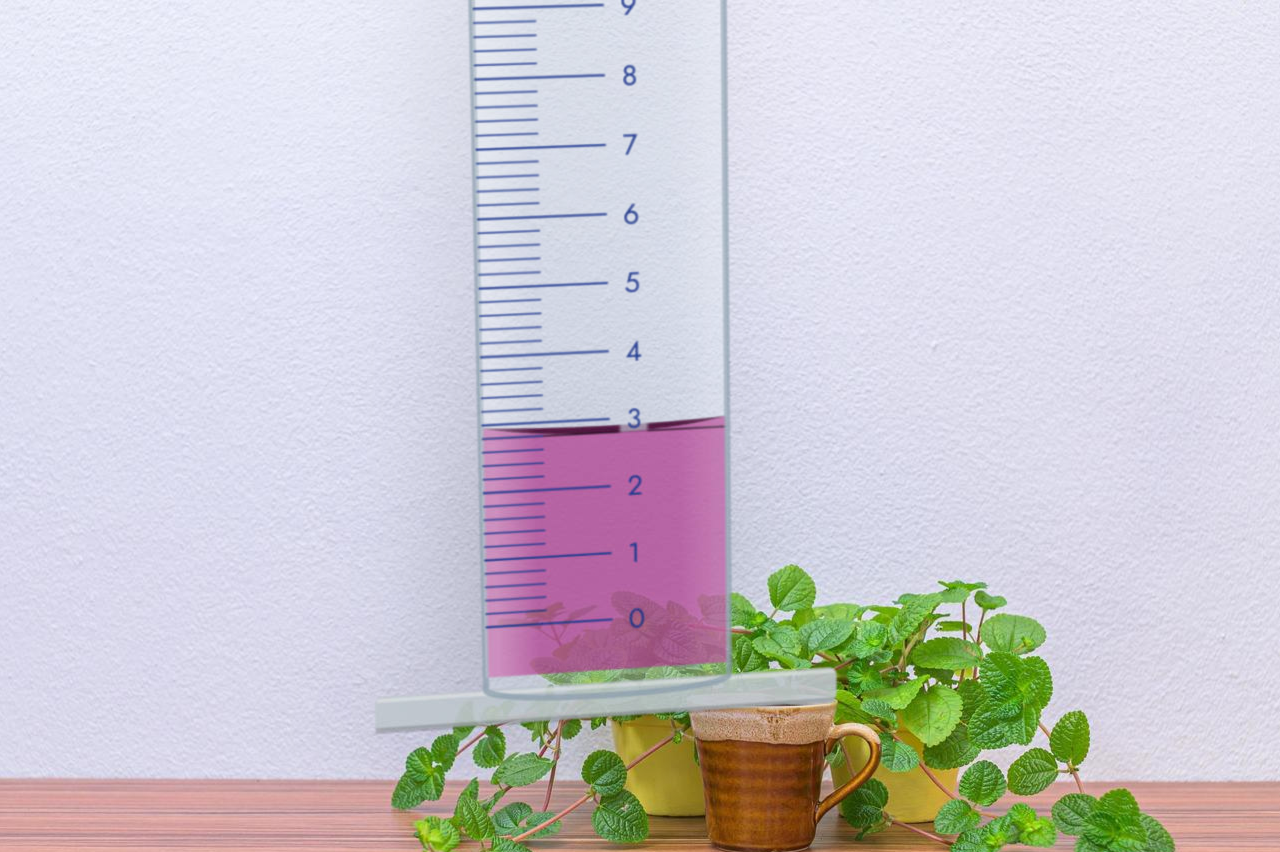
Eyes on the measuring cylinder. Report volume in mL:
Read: 2.8 mL
